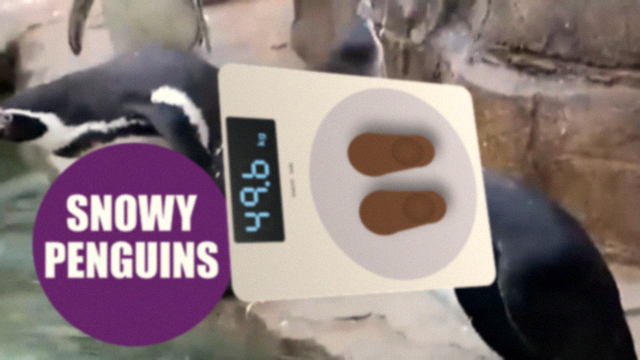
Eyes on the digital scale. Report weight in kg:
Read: 49.6 kg
